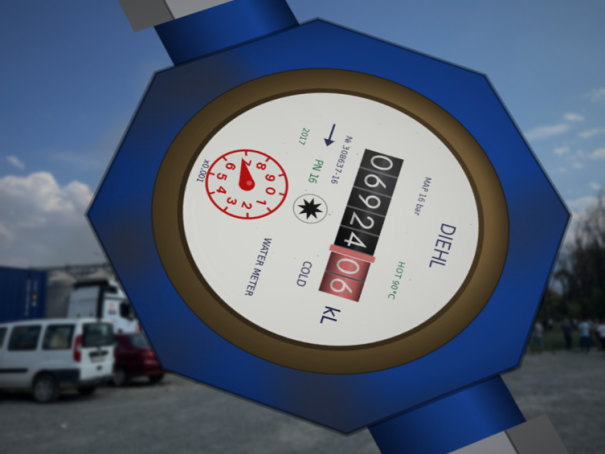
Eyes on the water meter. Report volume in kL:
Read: 6924.066 kL
